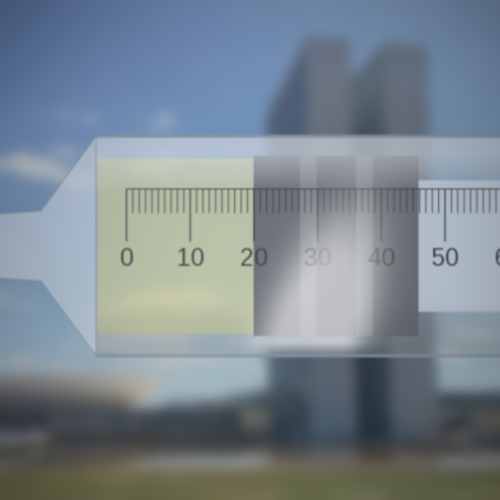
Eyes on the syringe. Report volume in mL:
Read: 20 mL
